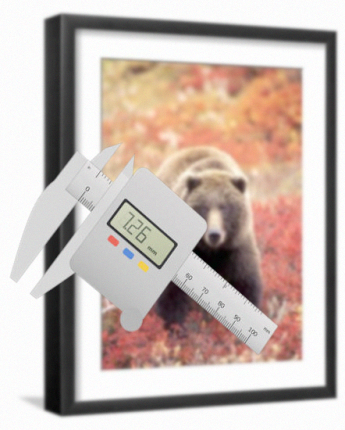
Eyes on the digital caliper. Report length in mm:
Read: 7.26 mm
